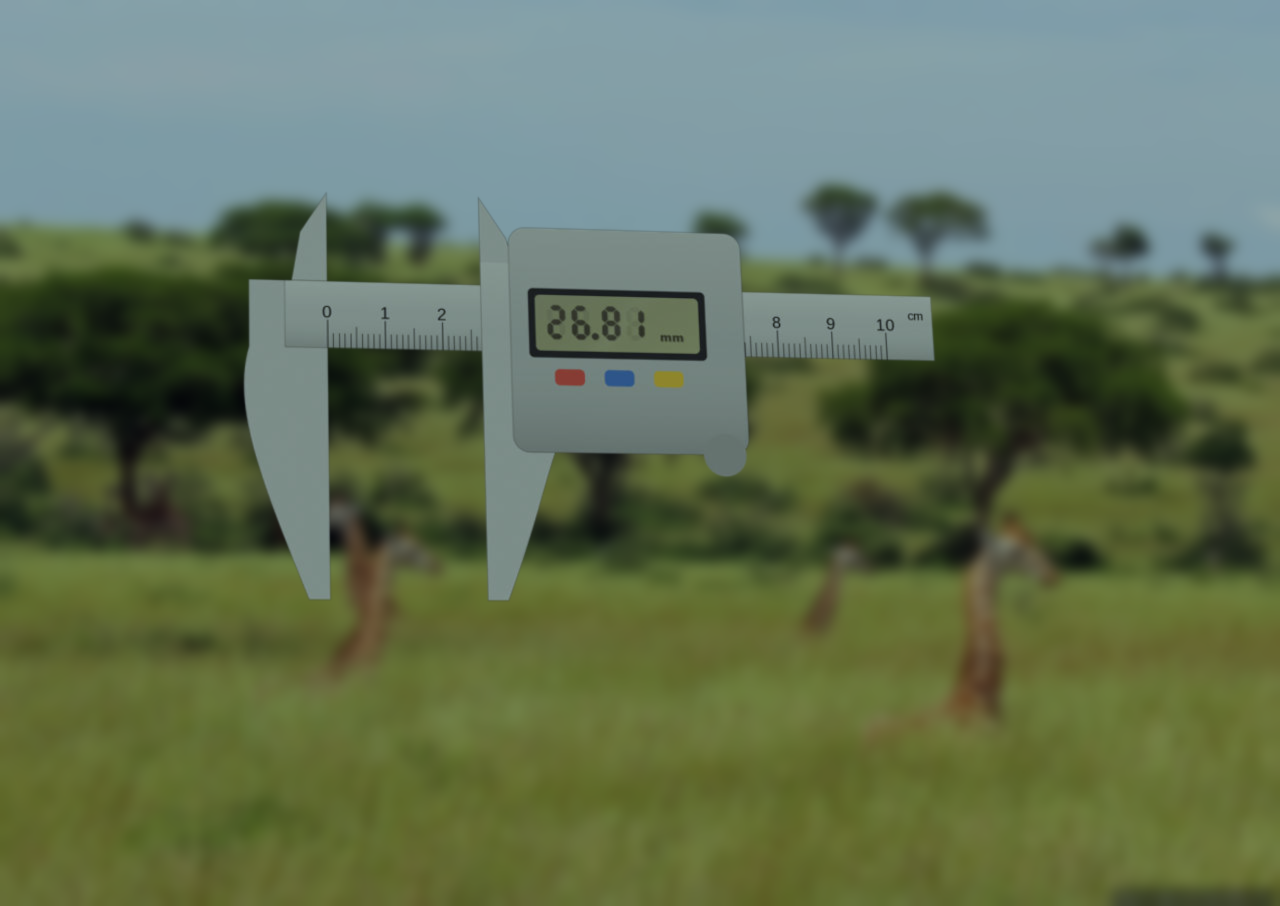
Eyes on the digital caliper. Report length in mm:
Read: 26.81 mm
